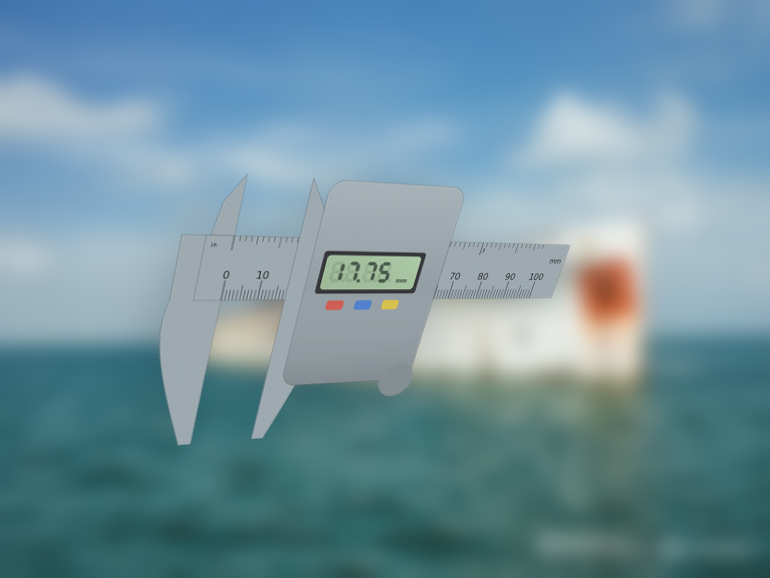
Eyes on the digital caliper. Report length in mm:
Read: 17.75 mm
